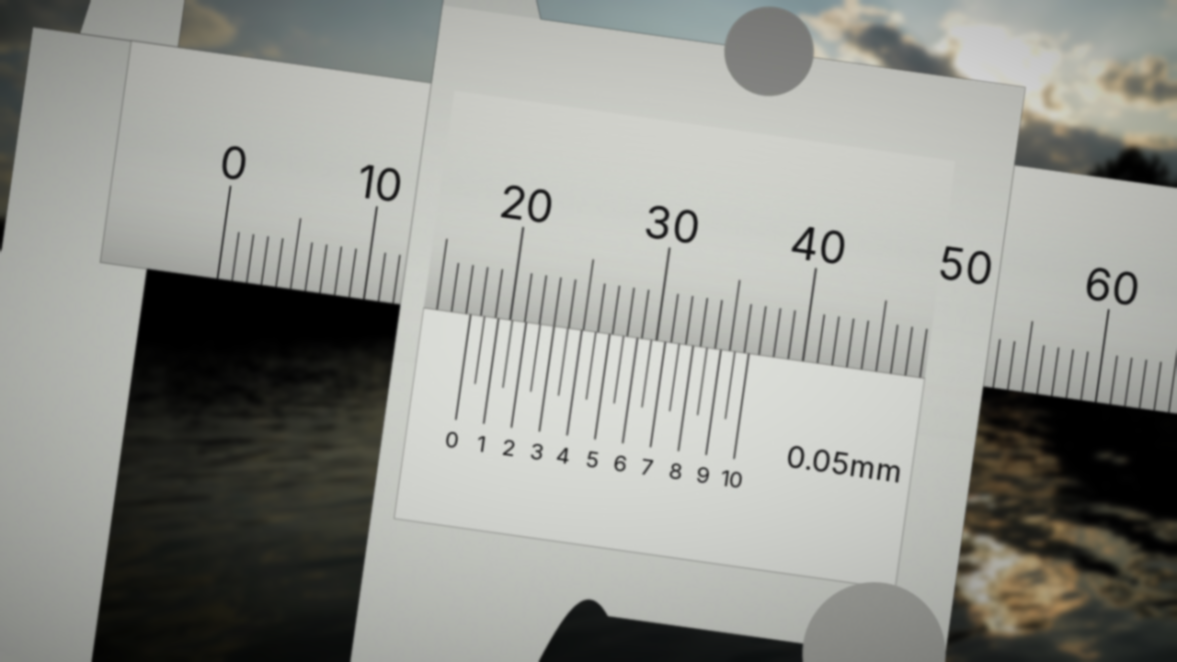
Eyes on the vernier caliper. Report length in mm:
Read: 17.3 mm
